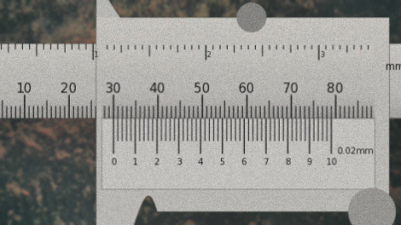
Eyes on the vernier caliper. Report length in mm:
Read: 30.0 mm
